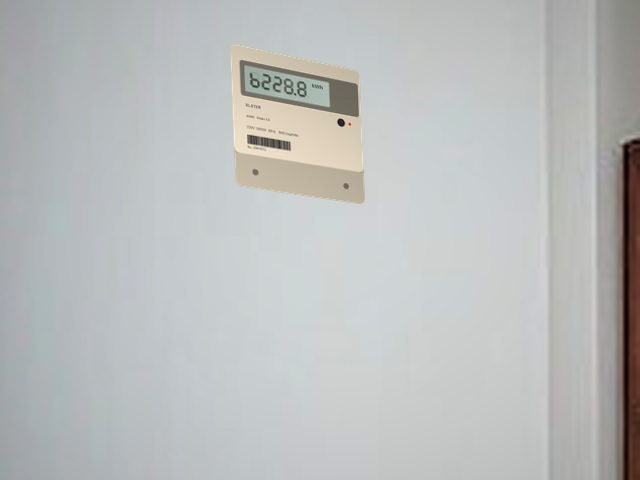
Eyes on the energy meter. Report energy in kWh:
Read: 6228.8 kWh
